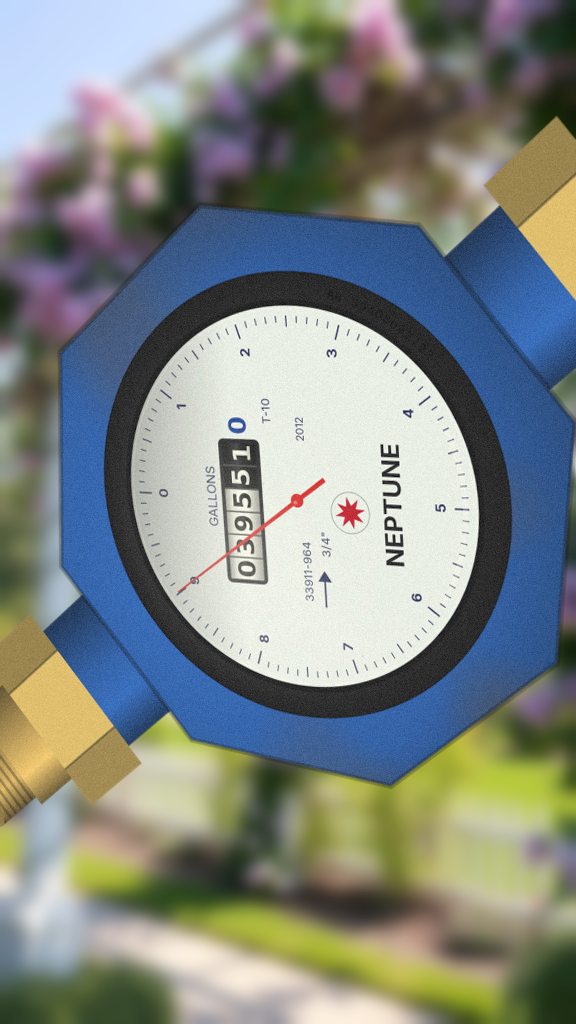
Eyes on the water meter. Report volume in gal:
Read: 395509.0 gal
